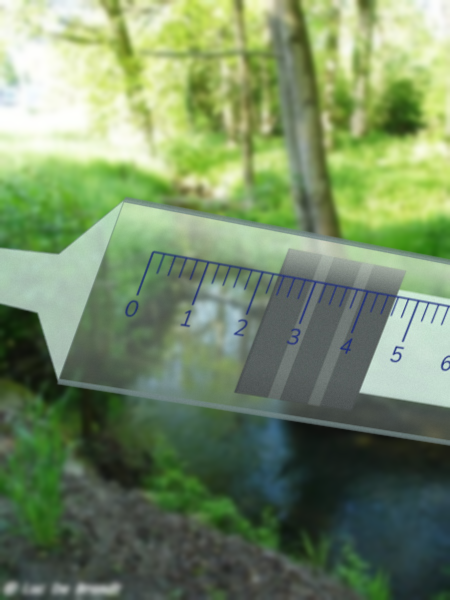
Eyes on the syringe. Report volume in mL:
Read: 2.3 mL
